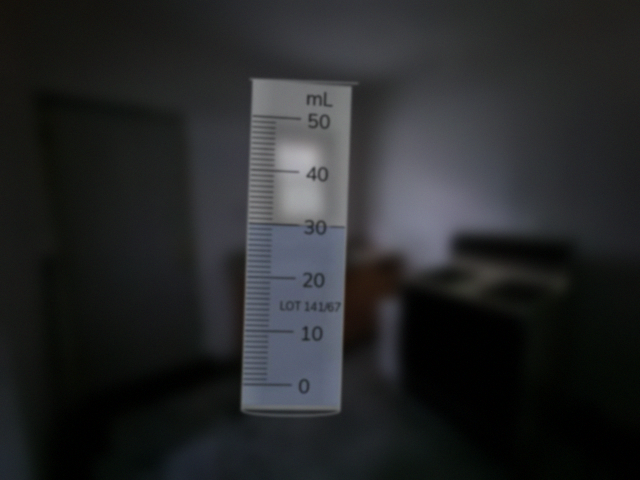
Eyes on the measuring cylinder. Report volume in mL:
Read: 30 mL
